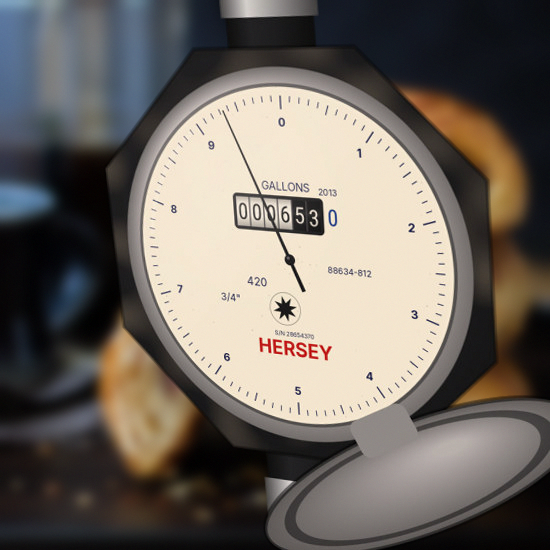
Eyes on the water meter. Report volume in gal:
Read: 6529.3 gal
